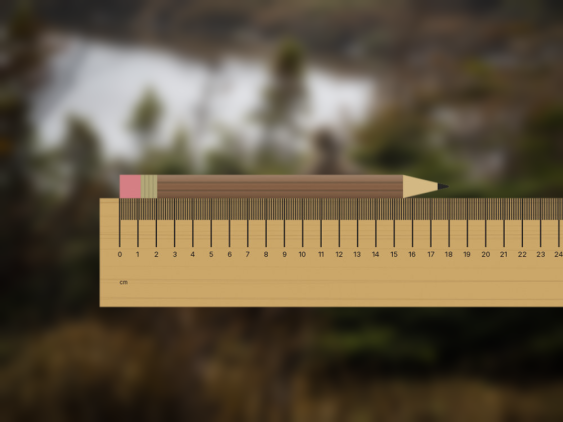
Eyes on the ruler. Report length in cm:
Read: 18 cm
